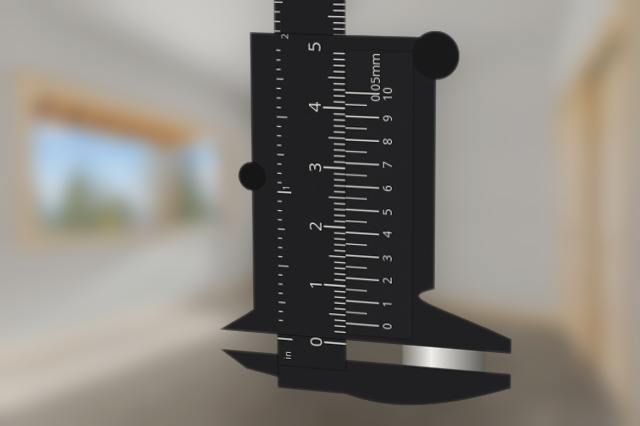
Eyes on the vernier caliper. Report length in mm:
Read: 3.6 mm
